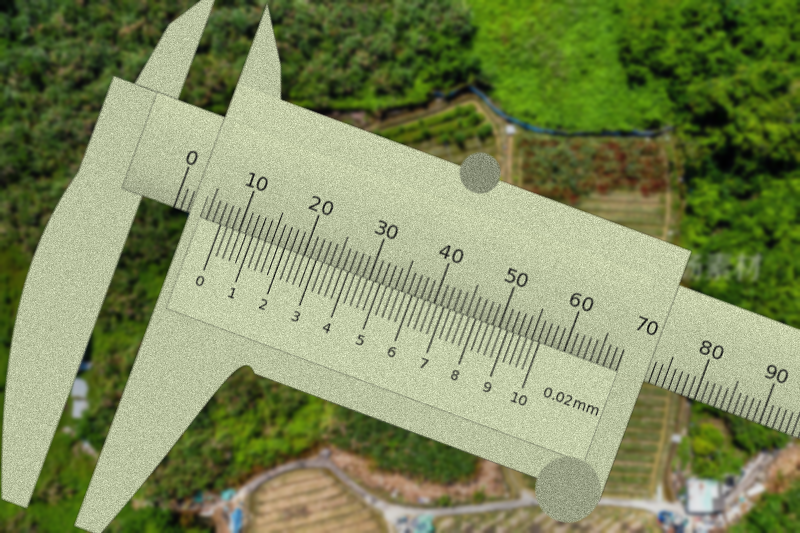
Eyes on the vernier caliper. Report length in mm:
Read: 7.2 mm
